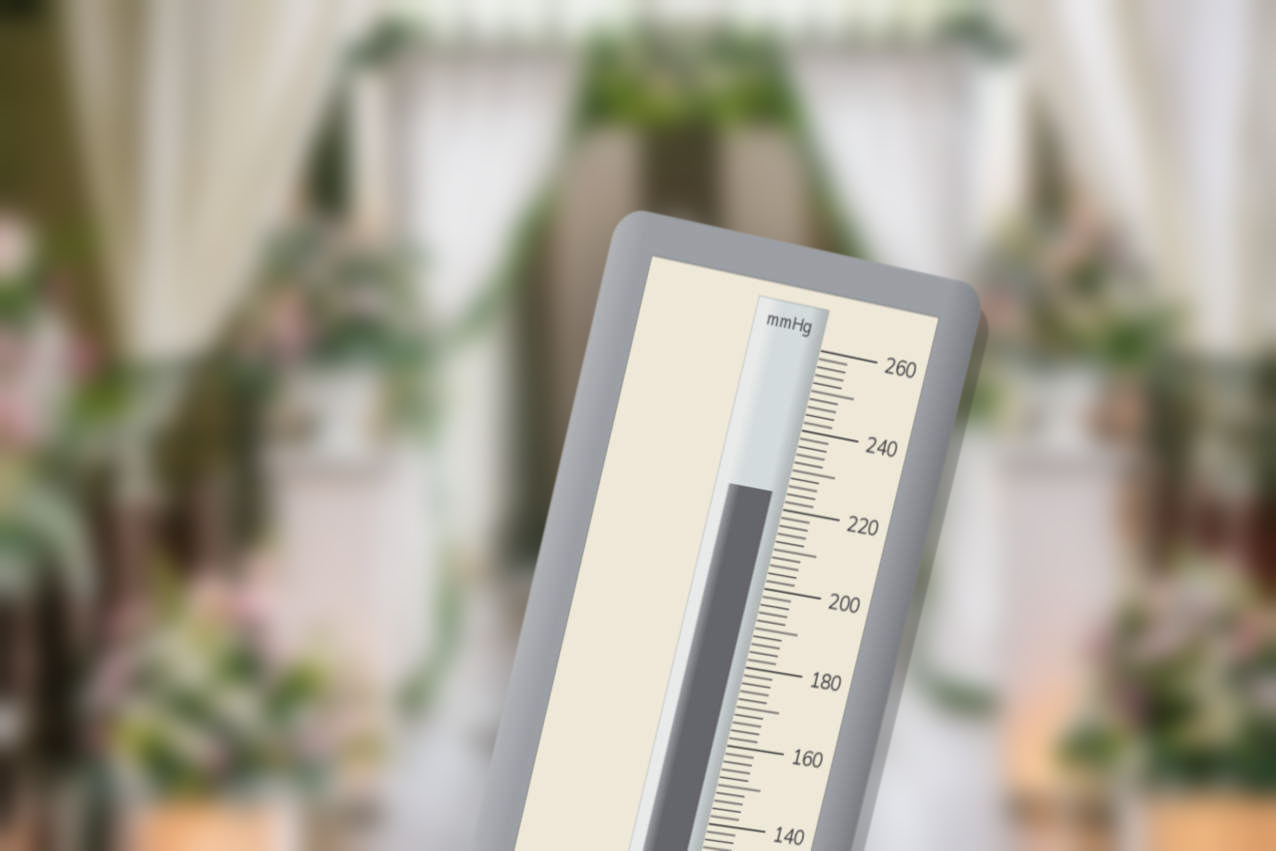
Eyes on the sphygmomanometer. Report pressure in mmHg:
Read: 224 mmHg
